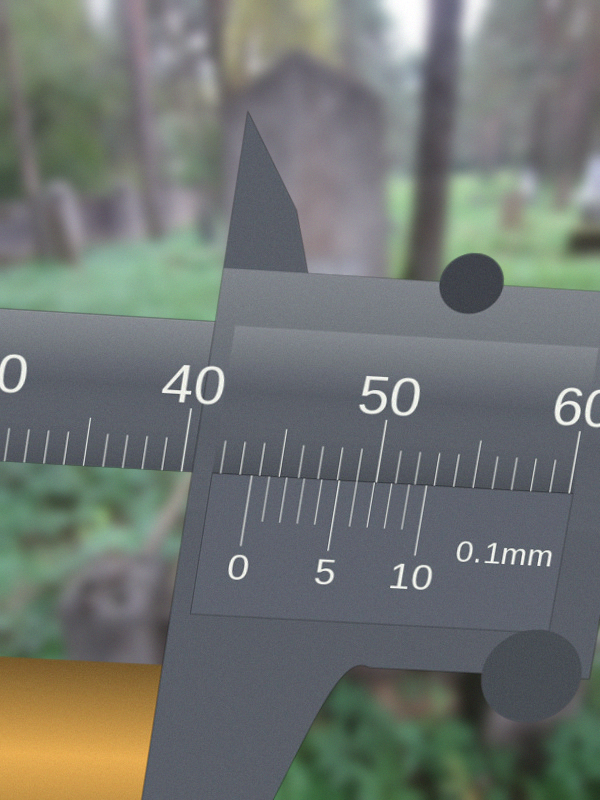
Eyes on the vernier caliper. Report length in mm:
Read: 43.6 mm
